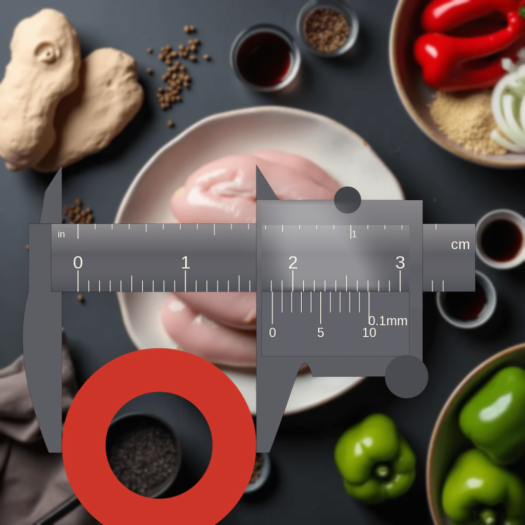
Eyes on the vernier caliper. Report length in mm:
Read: 18.1 mm
